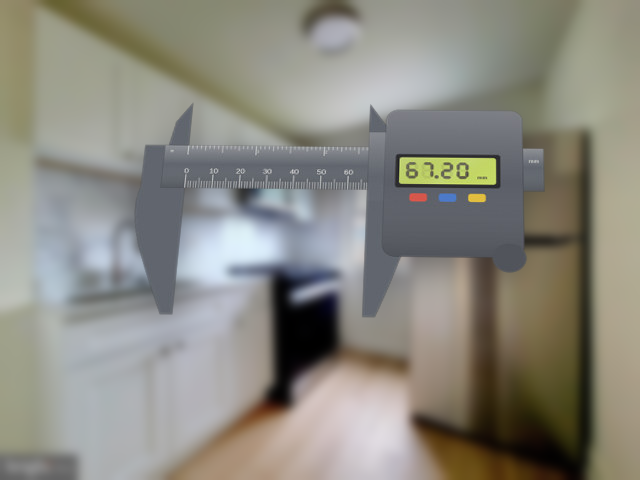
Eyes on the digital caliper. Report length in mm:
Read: 67.20 mm
